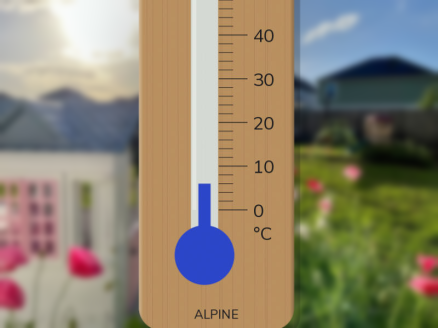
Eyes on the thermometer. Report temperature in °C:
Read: 6 °C
